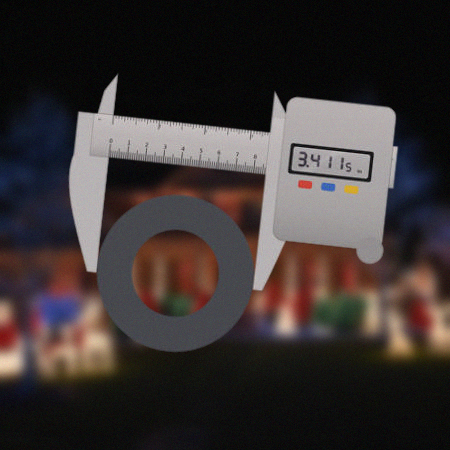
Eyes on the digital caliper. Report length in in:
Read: 3.4115 in
